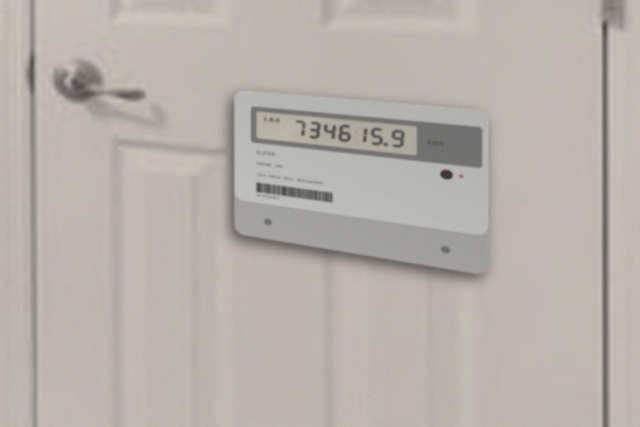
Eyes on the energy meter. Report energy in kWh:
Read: 734615.9 kWh
